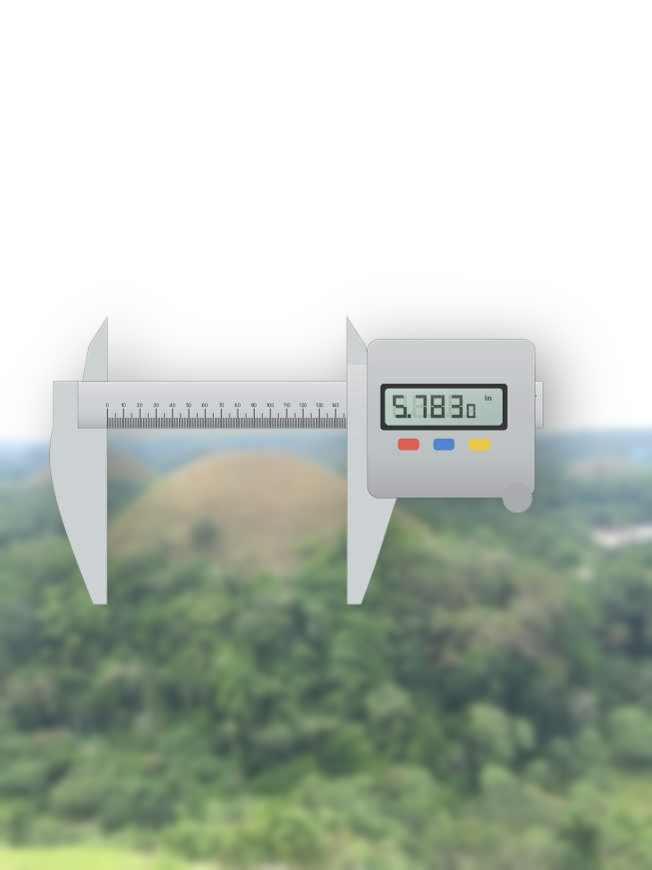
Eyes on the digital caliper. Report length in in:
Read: 5.7830 in
